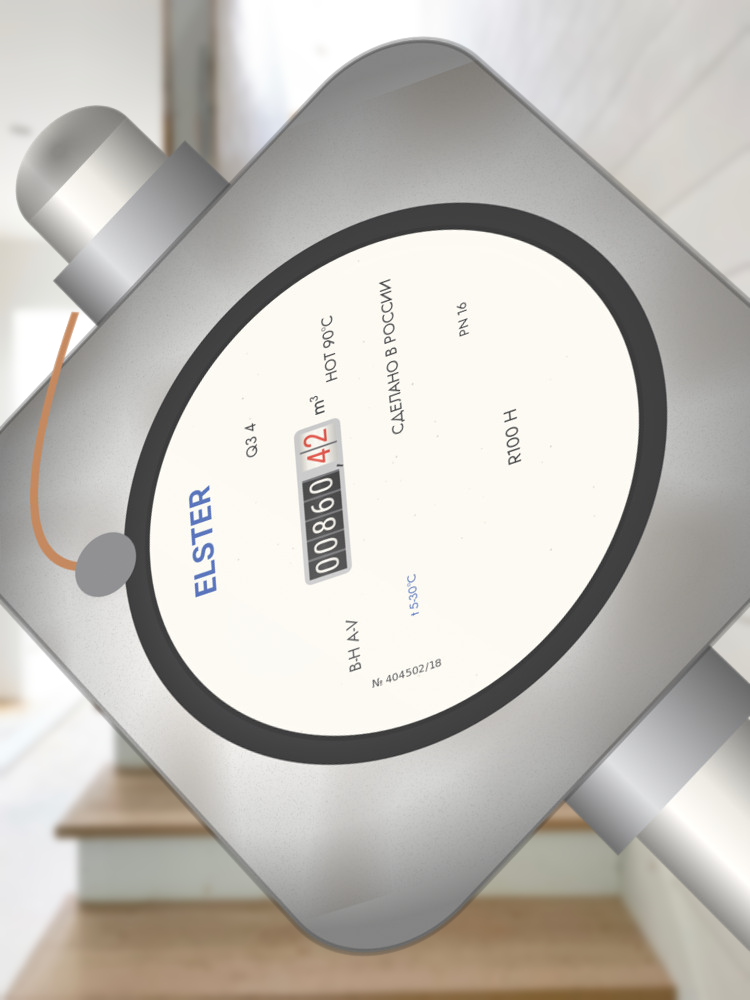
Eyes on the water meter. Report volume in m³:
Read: 860.42 m³
